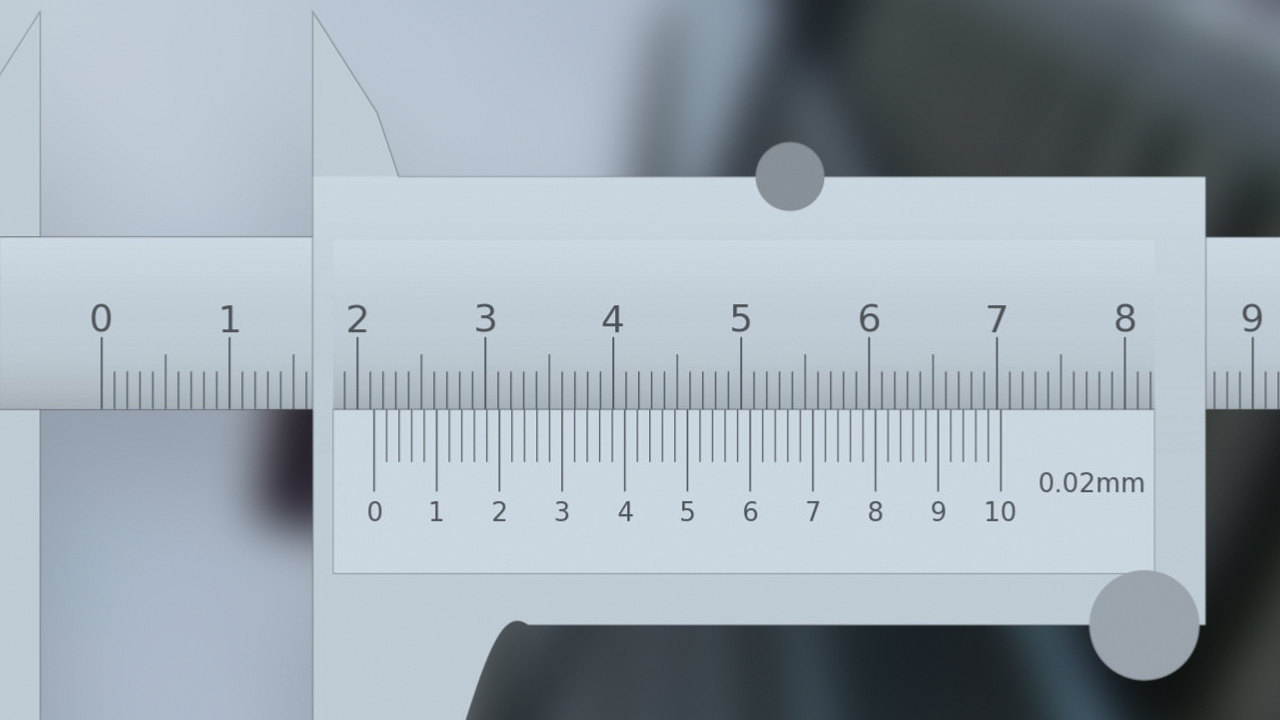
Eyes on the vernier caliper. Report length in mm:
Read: 21.3 mm
